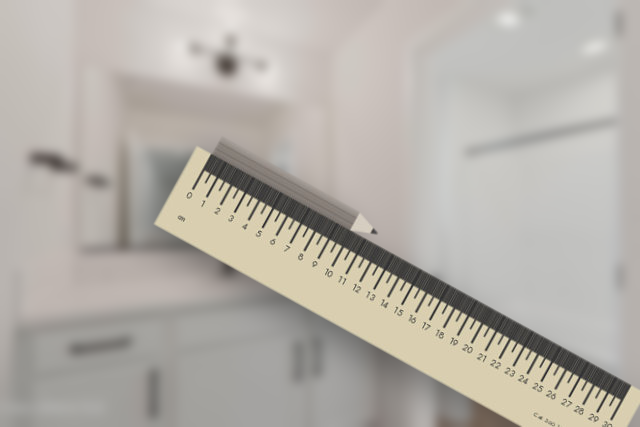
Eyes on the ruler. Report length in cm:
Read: 11.5 cm
